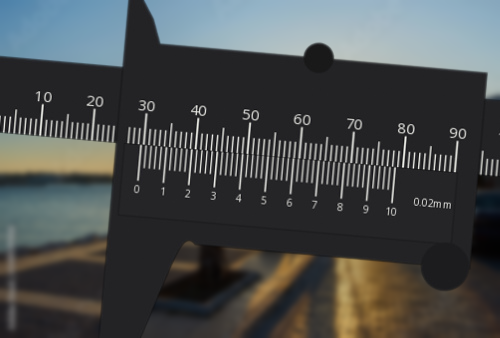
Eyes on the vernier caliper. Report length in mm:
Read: 29.5 mm
